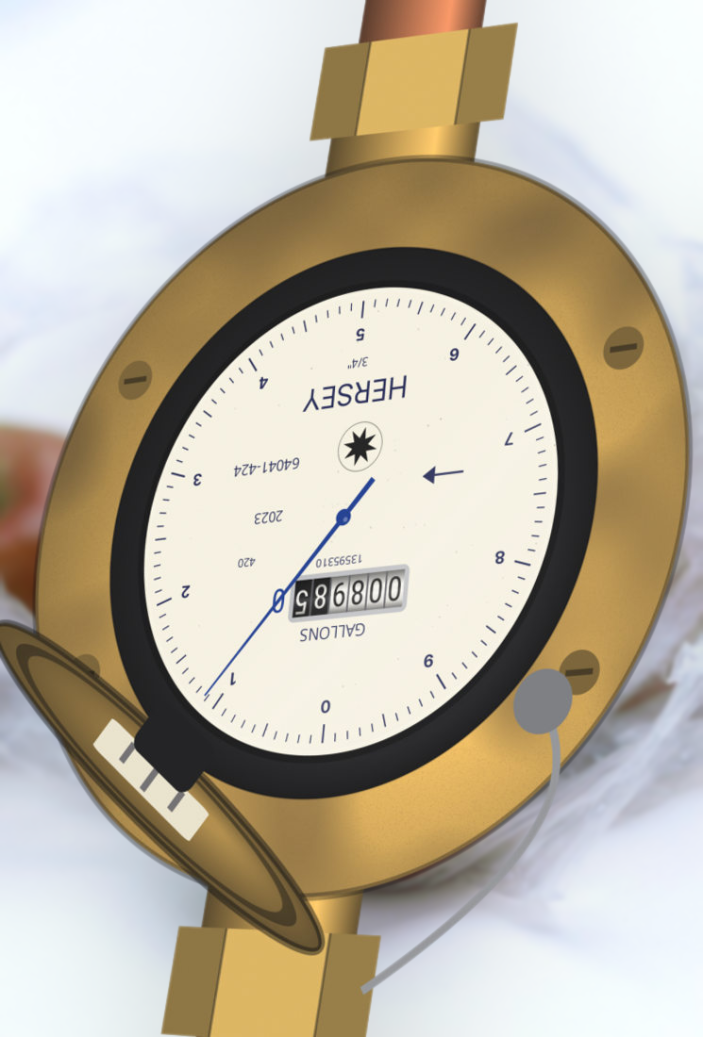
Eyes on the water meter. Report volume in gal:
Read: 89851.1 gal
